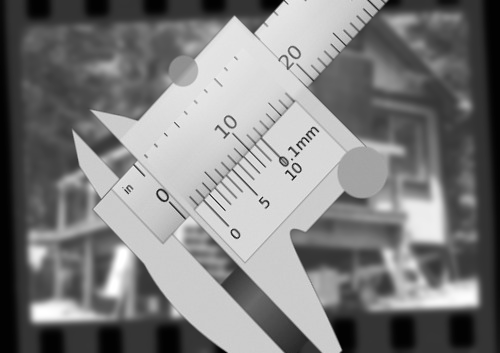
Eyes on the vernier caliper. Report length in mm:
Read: 2.8 mm
